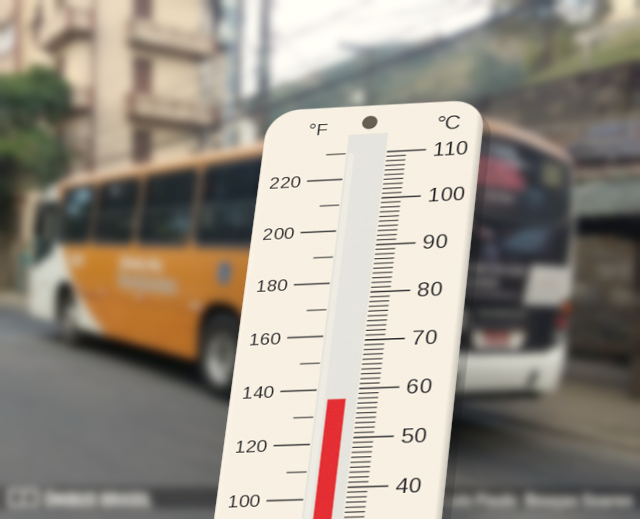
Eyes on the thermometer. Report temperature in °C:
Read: 58 °C
